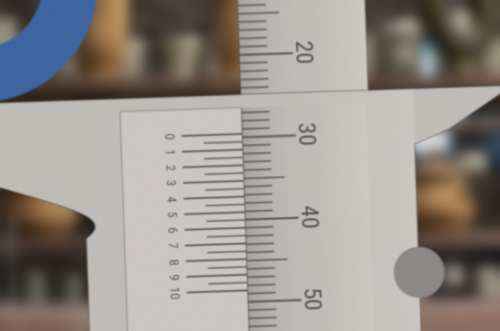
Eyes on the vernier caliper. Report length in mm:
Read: 29.6 mm
